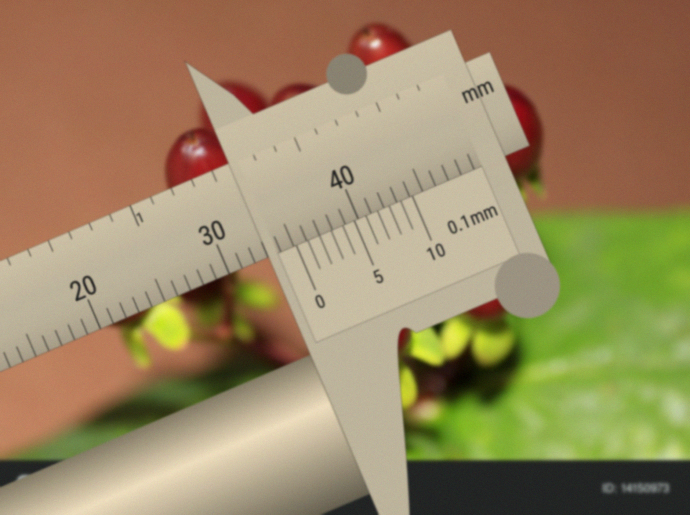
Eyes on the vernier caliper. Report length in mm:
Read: 35.2 mm
